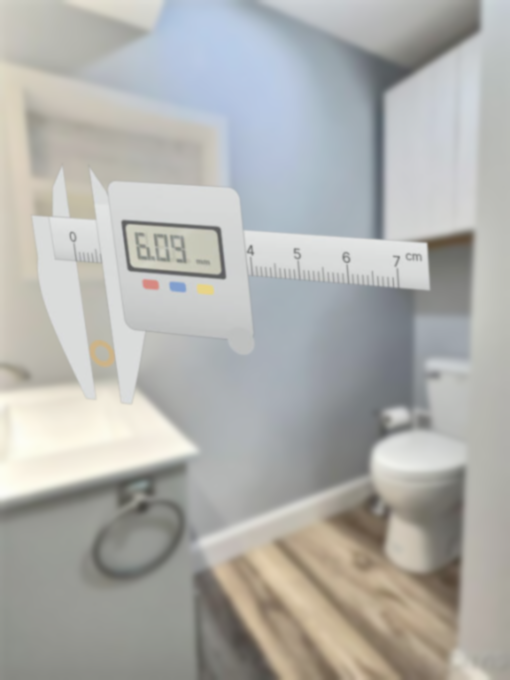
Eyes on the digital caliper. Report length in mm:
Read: 6.09 mm
